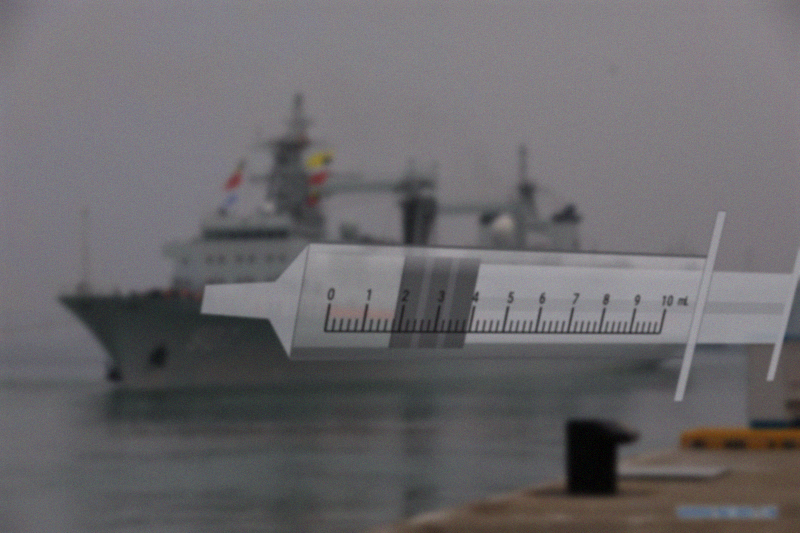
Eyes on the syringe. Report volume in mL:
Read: 1.8 mL
